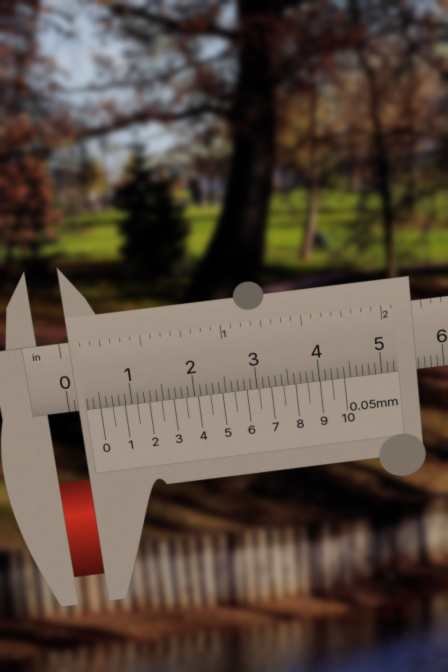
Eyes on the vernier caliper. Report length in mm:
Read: 5.0 mm
